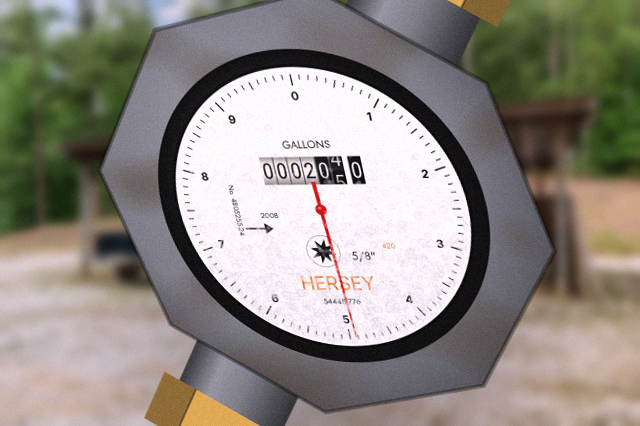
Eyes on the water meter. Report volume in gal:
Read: 2044.9 gal
